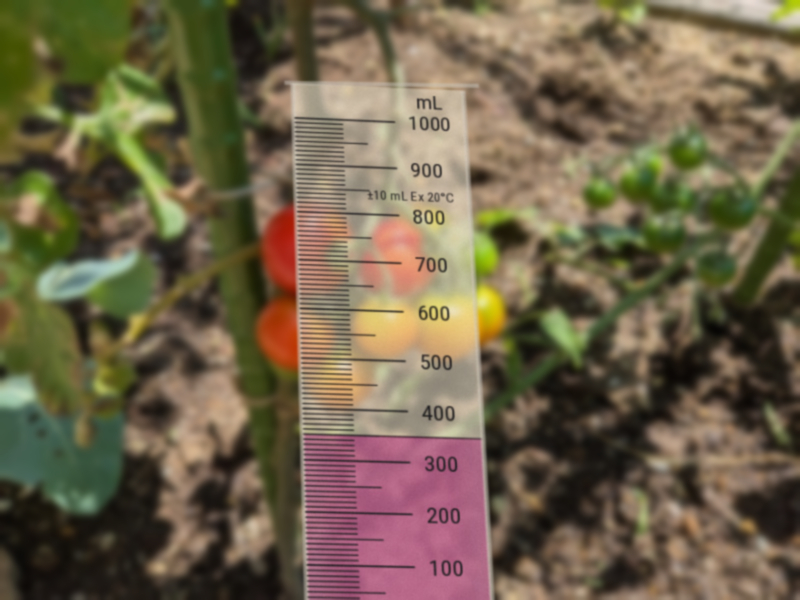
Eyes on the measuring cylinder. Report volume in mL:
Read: 350 mL
